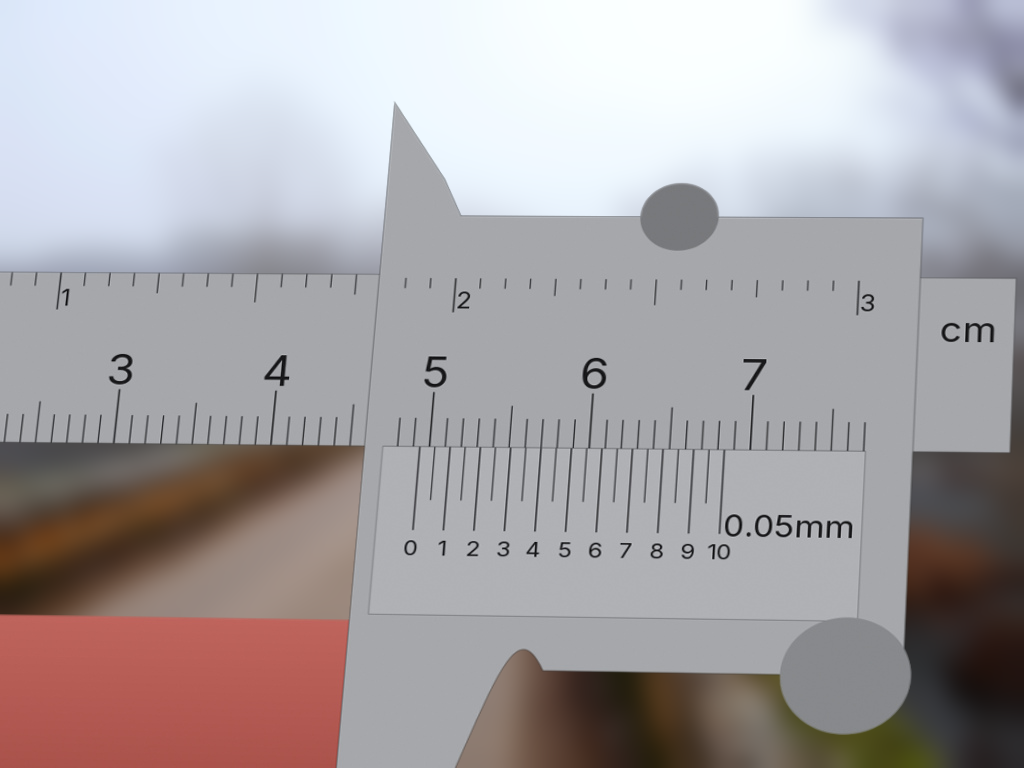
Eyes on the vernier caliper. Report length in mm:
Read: 49.4 mm
